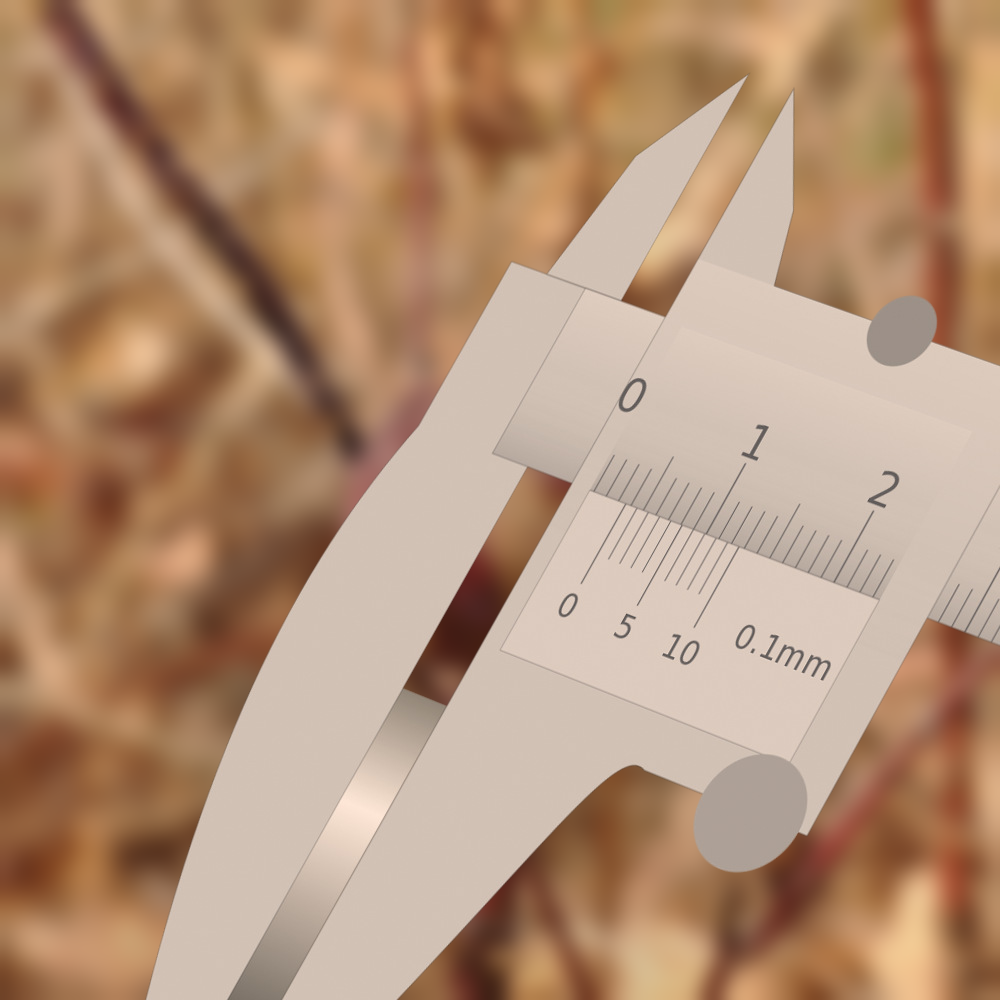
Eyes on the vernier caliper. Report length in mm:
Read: 3.6 mm
